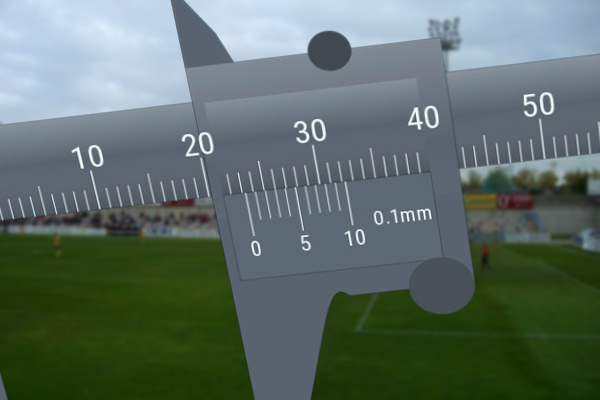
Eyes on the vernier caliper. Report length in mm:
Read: 23.3 mm
